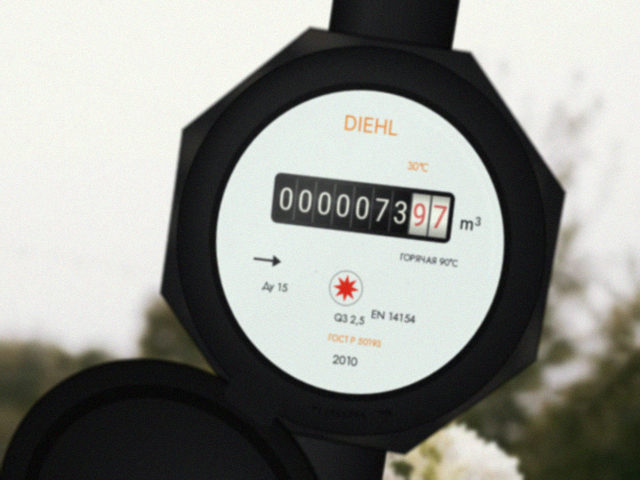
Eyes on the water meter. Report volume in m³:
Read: 73.97 m³
